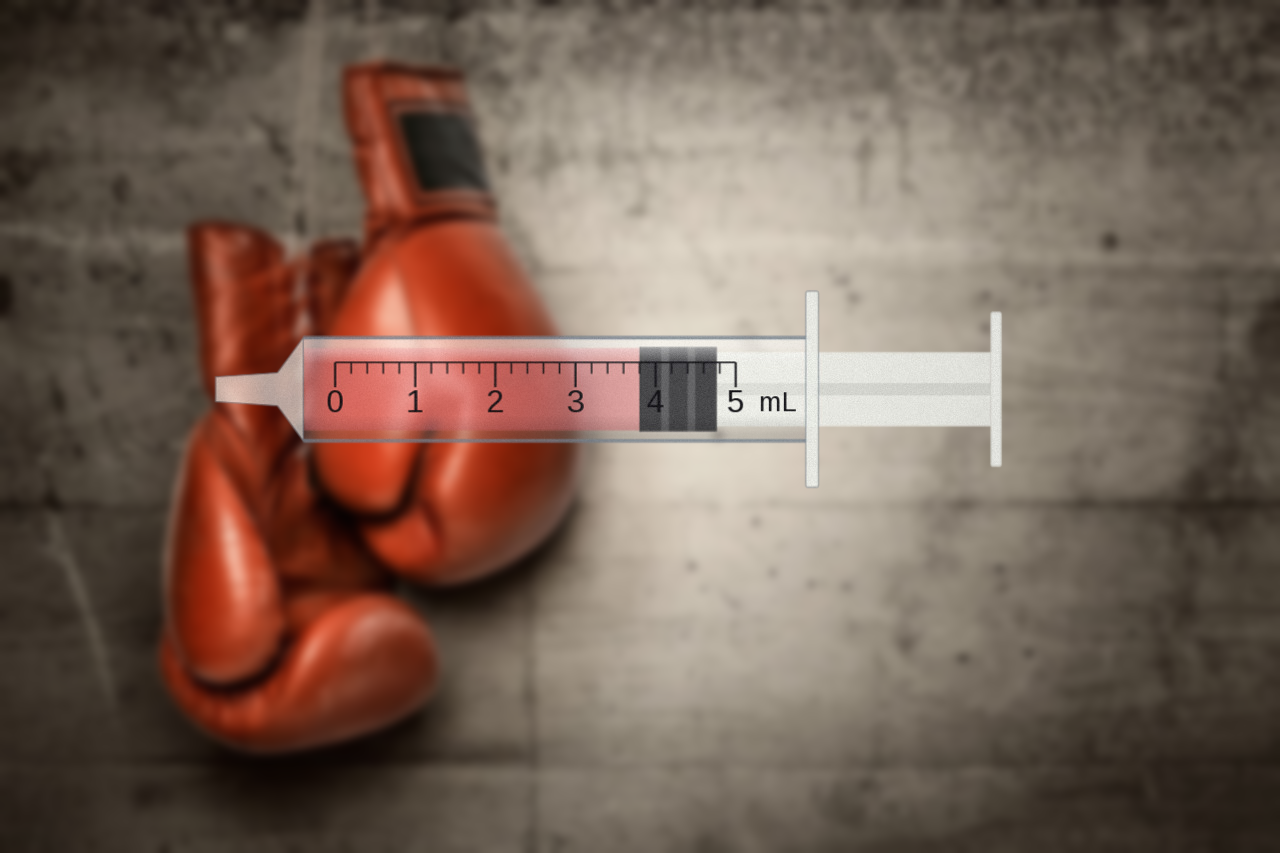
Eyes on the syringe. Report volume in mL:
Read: 3.8 mL
